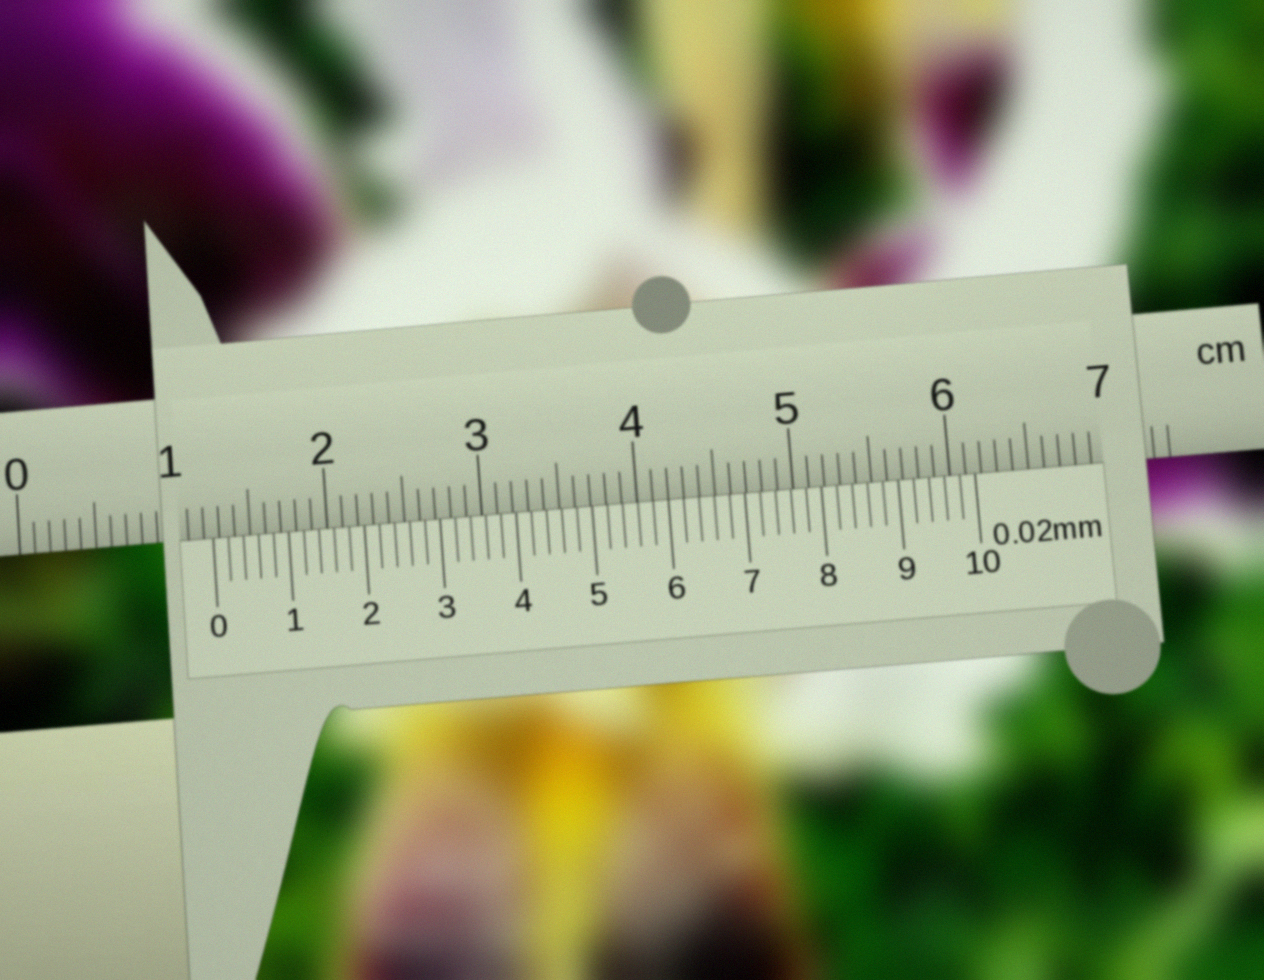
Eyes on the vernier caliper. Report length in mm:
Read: 12.6 mm
